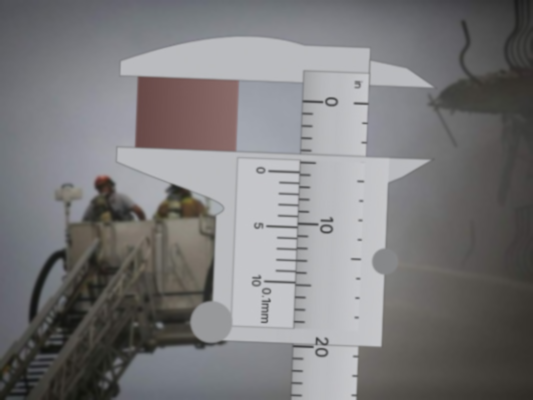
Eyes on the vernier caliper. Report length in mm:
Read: 5.8 mm
